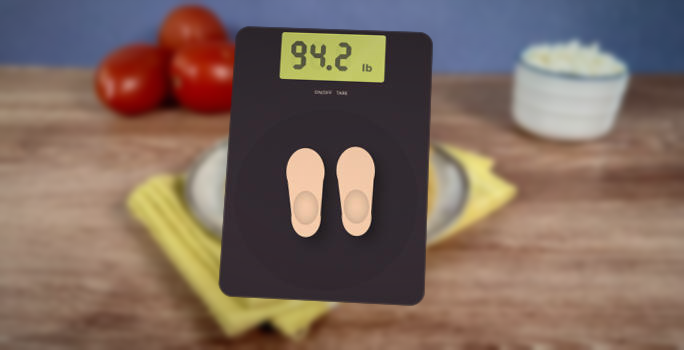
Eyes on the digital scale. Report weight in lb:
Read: 94.2 lb
